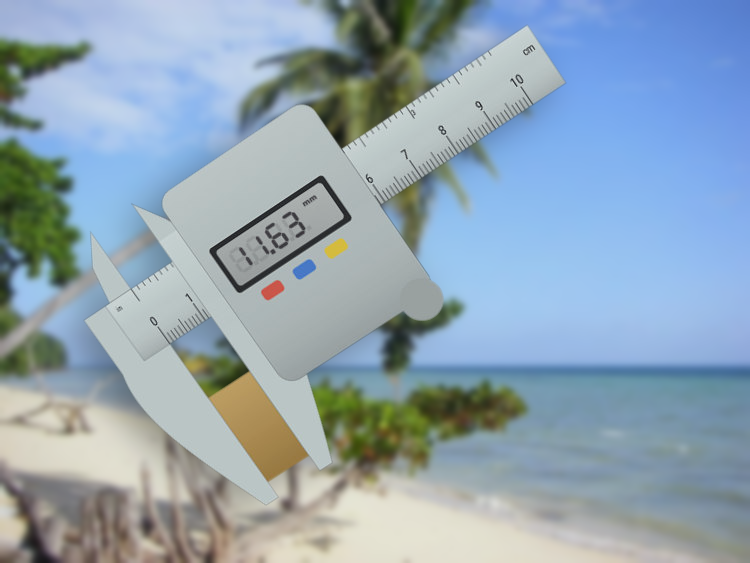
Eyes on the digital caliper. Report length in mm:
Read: 11.63 mm
